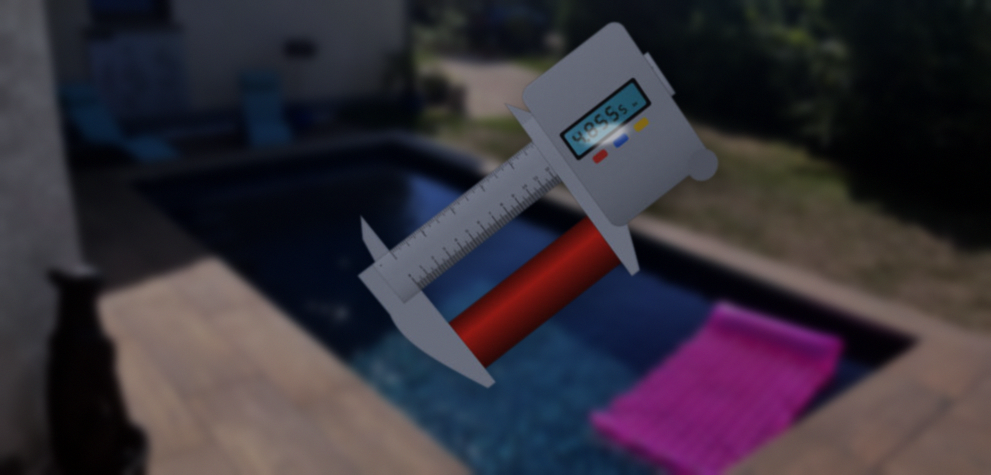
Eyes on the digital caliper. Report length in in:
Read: 4.8555 in
